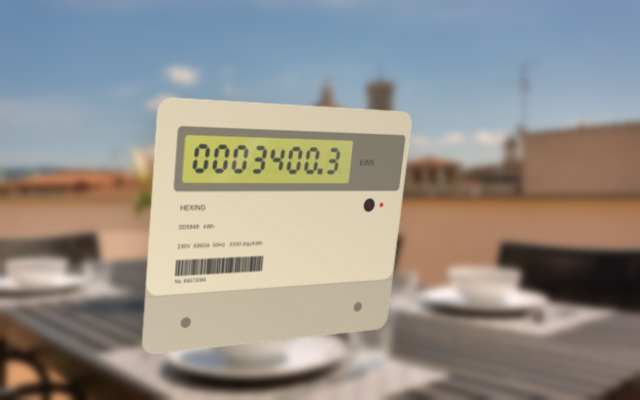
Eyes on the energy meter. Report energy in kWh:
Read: 3400.3 kWh
